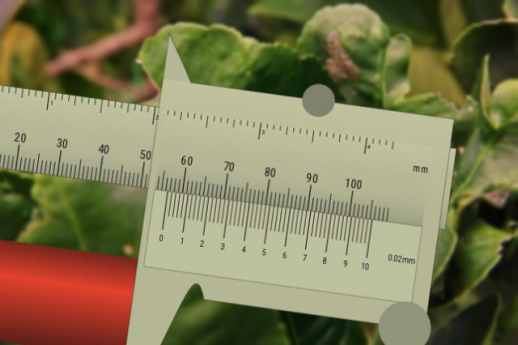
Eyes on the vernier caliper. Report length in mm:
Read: 56.5 mm
